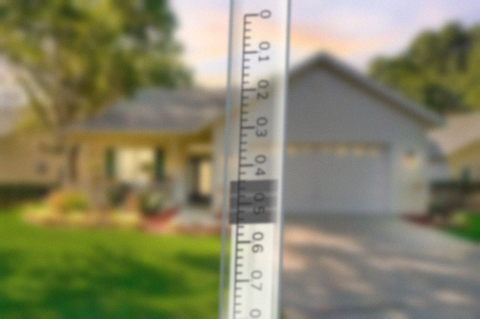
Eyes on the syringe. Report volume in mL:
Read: 0.44 mL
